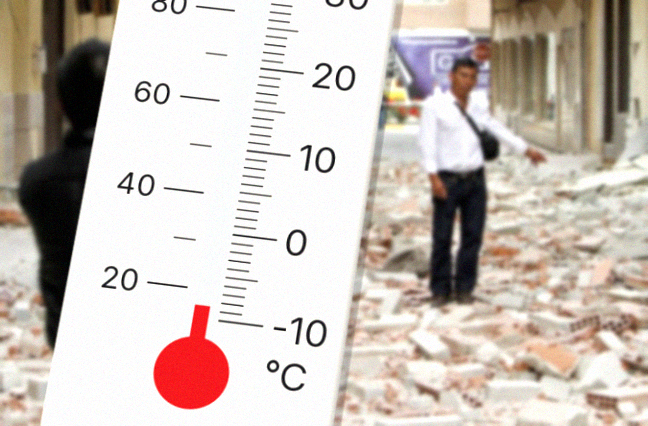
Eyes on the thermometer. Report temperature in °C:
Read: -8.5 °C
